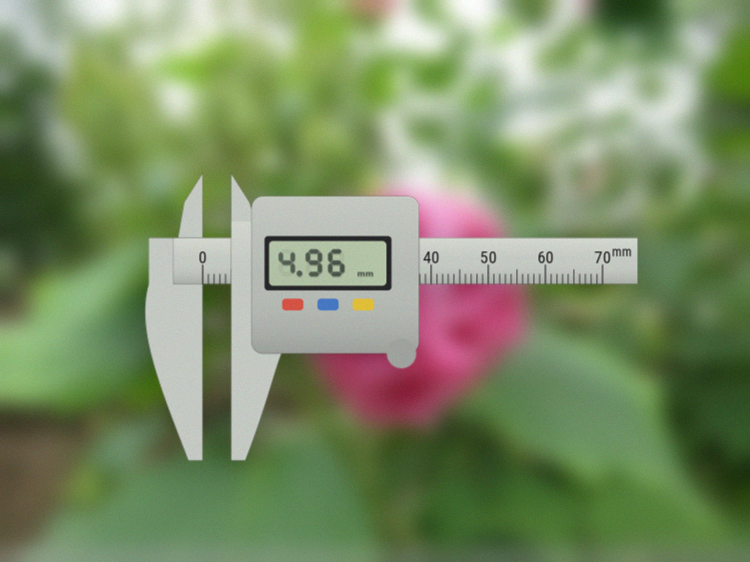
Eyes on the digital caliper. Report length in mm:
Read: 4.96 mm
